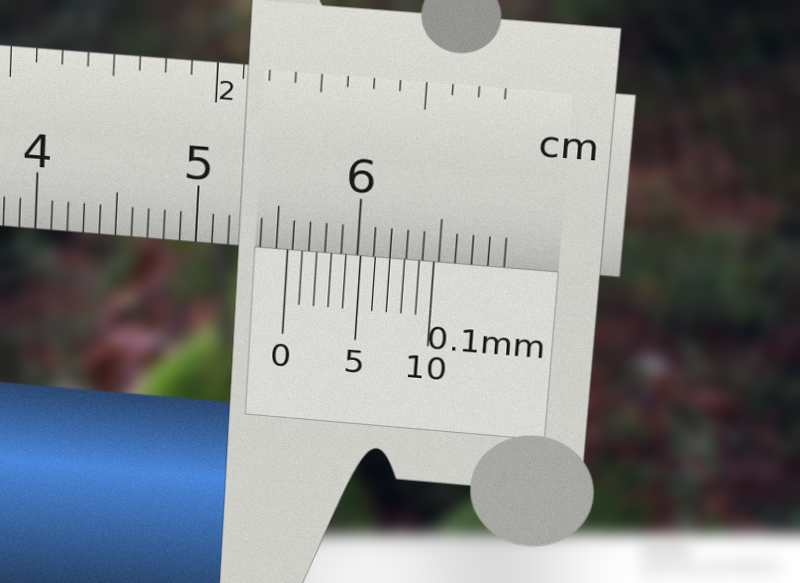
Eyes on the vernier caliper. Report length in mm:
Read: 55.7 mm
